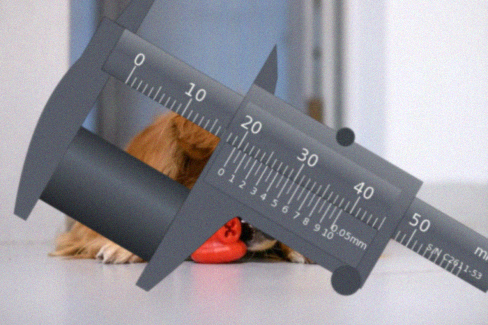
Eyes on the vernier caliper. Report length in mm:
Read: 19.6 mm
